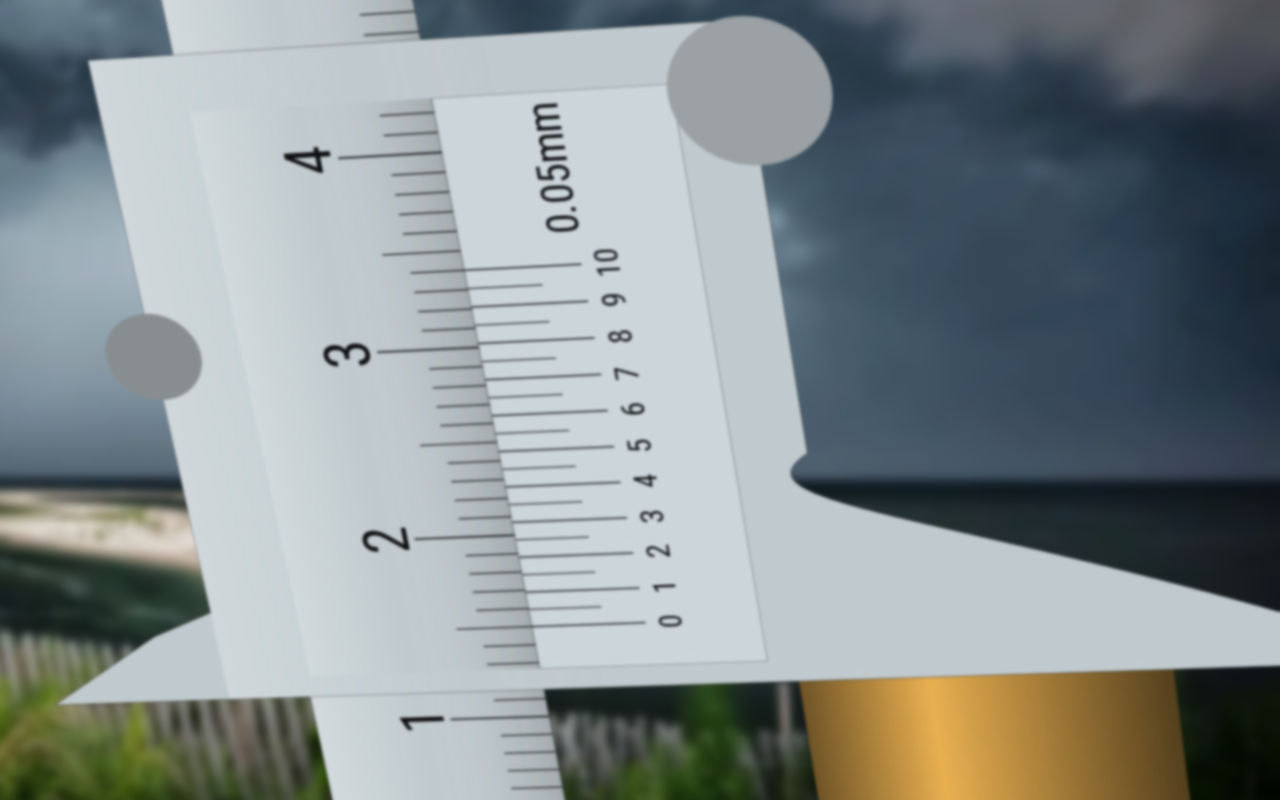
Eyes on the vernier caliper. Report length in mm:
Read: 15.0 mm
